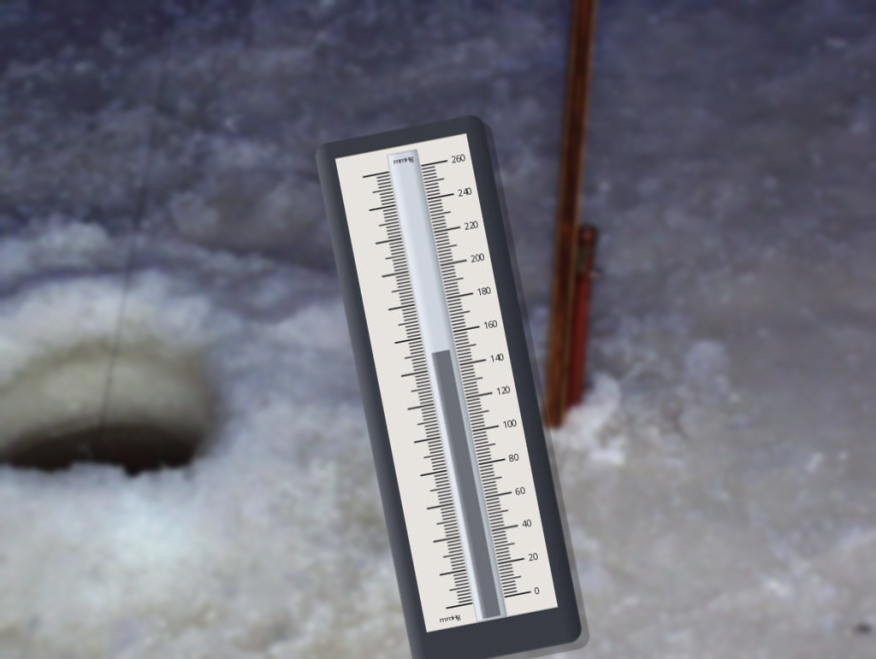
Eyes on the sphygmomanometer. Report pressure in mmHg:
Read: 150 mmHg
